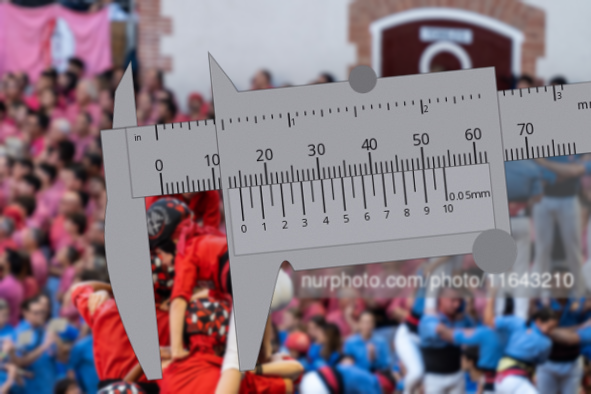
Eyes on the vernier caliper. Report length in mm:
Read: 14.8 mm
